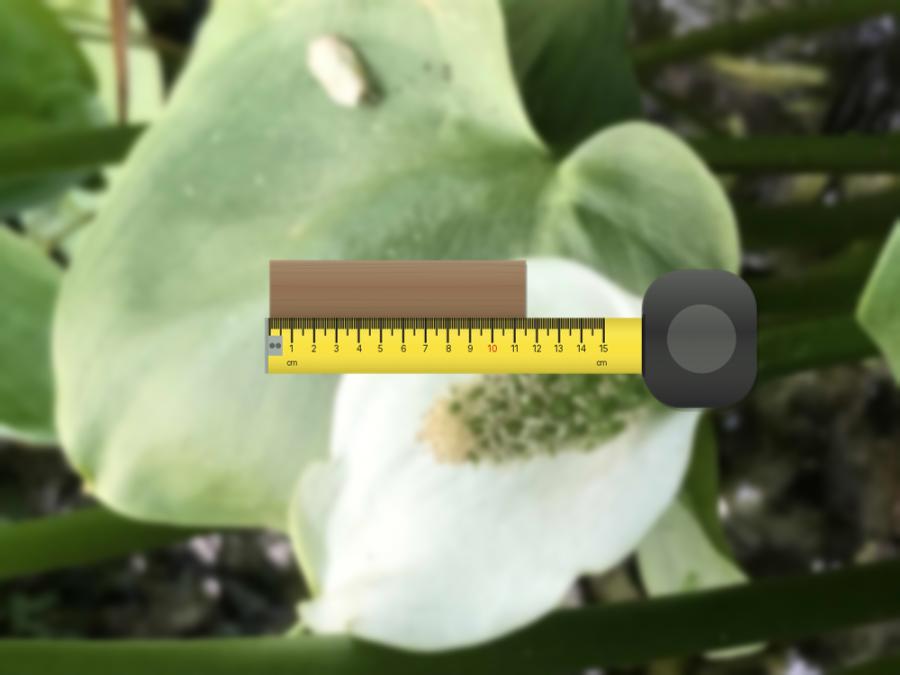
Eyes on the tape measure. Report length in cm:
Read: 11.5 cm
